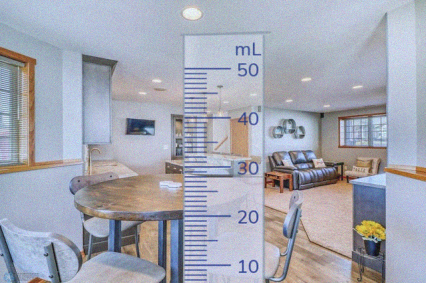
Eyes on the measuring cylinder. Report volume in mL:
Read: 28 mL
